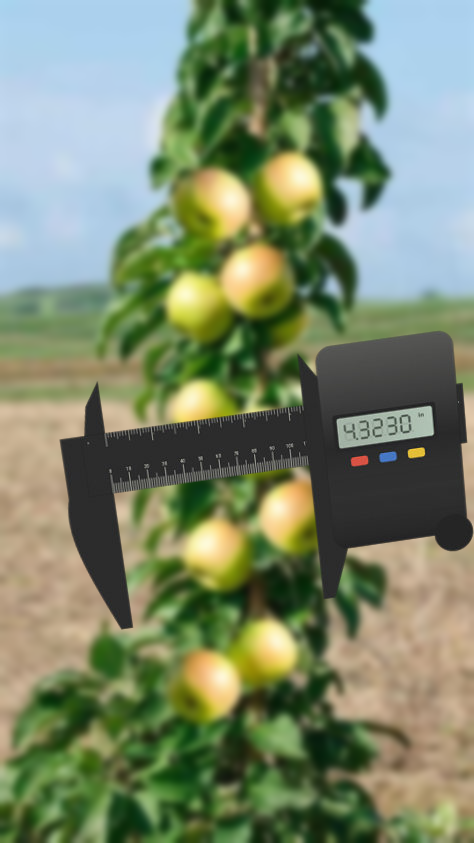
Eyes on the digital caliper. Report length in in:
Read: 4.3230 in
